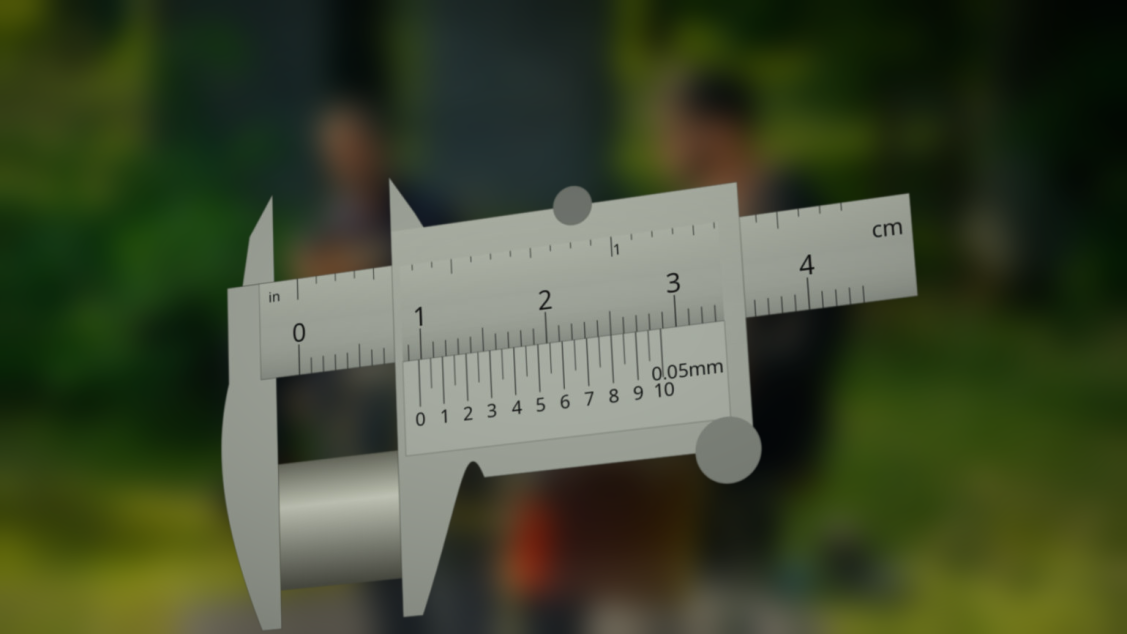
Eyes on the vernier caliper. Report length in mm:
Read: 9.8 mm
